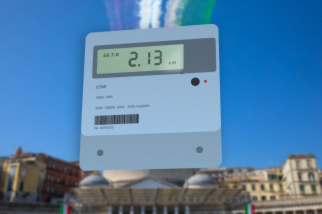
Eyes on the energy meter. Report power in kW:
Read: 2.13 kW
